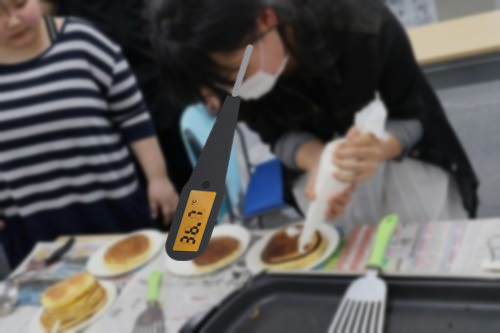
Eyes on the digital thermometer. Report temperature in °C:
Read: 36.7 °C
